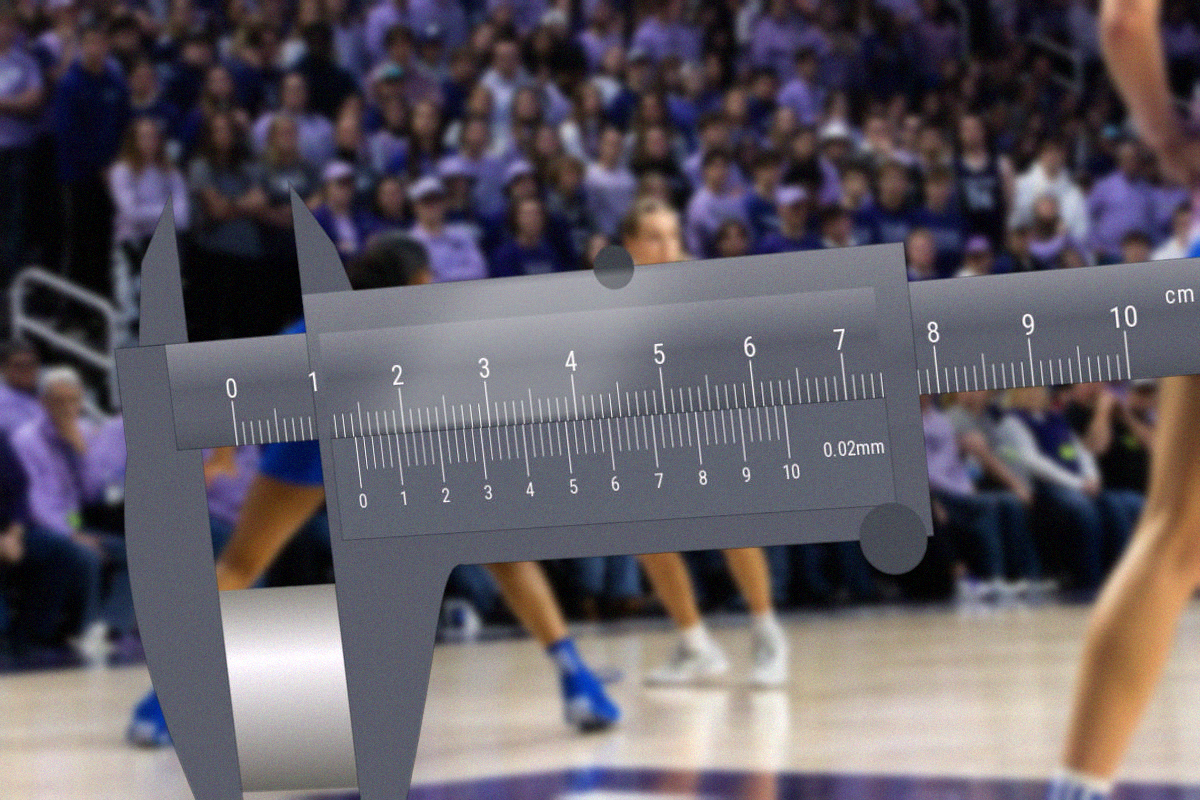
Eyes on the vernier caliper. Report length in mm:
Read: 14.2 mm
